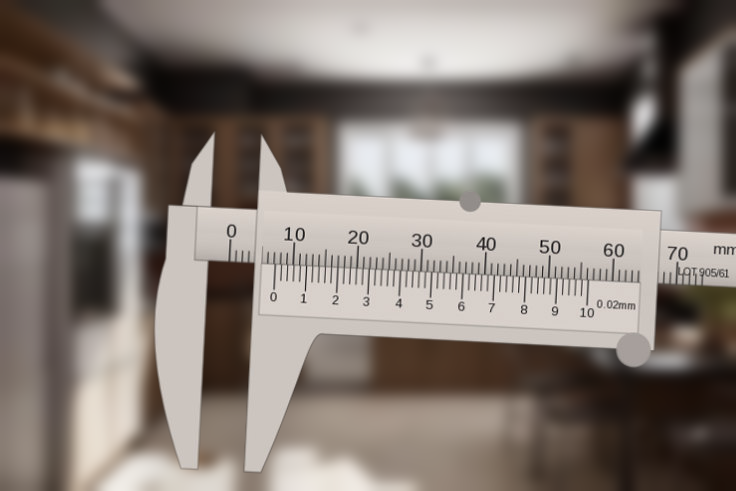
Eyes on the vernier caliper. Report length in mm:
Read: 7.2 mm
